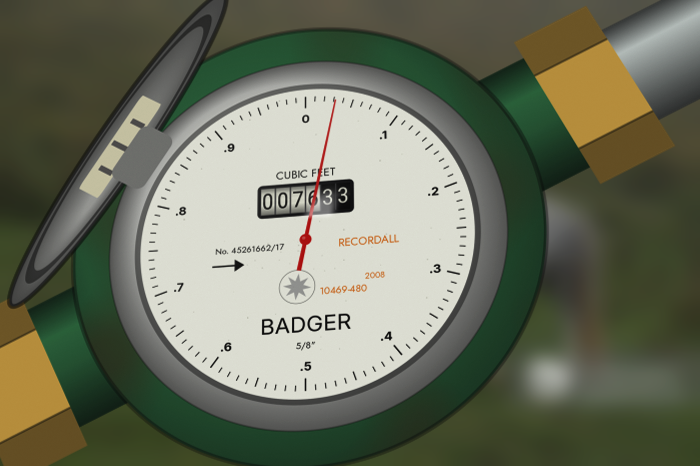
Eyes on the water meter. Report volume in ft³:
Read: 7633.03 ft³
